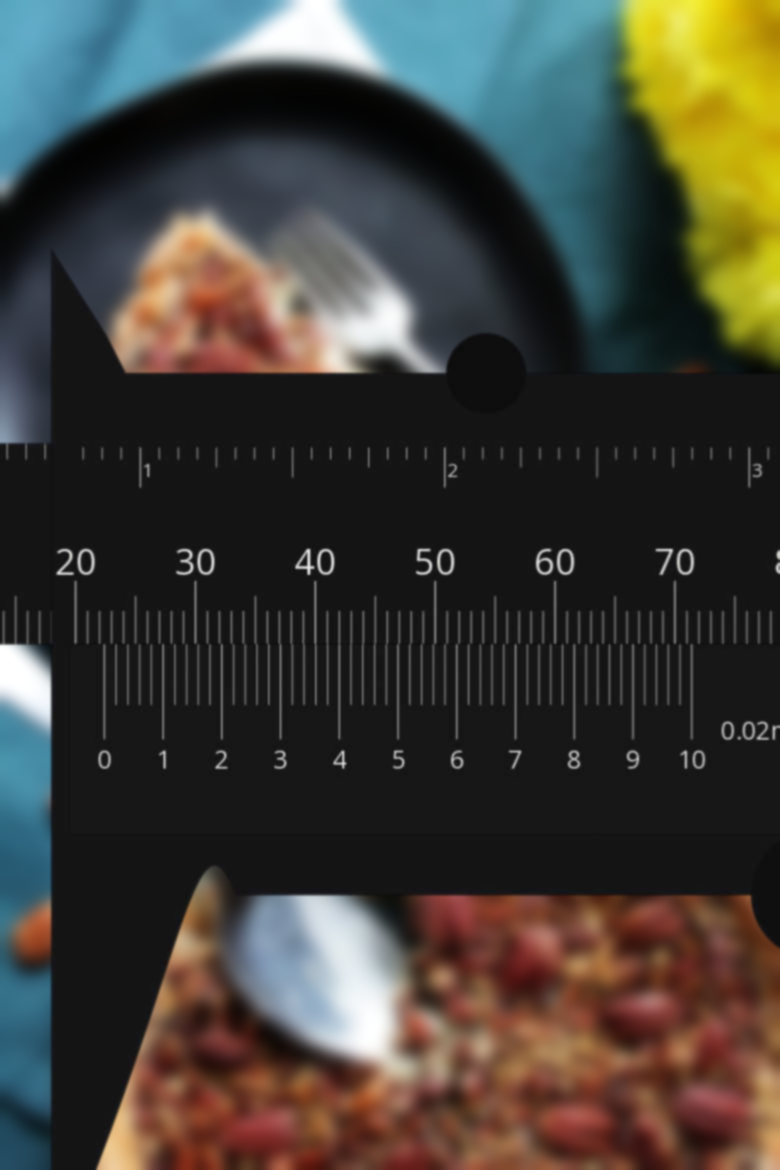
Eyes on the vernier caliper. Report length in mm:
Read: 22.4 mm
